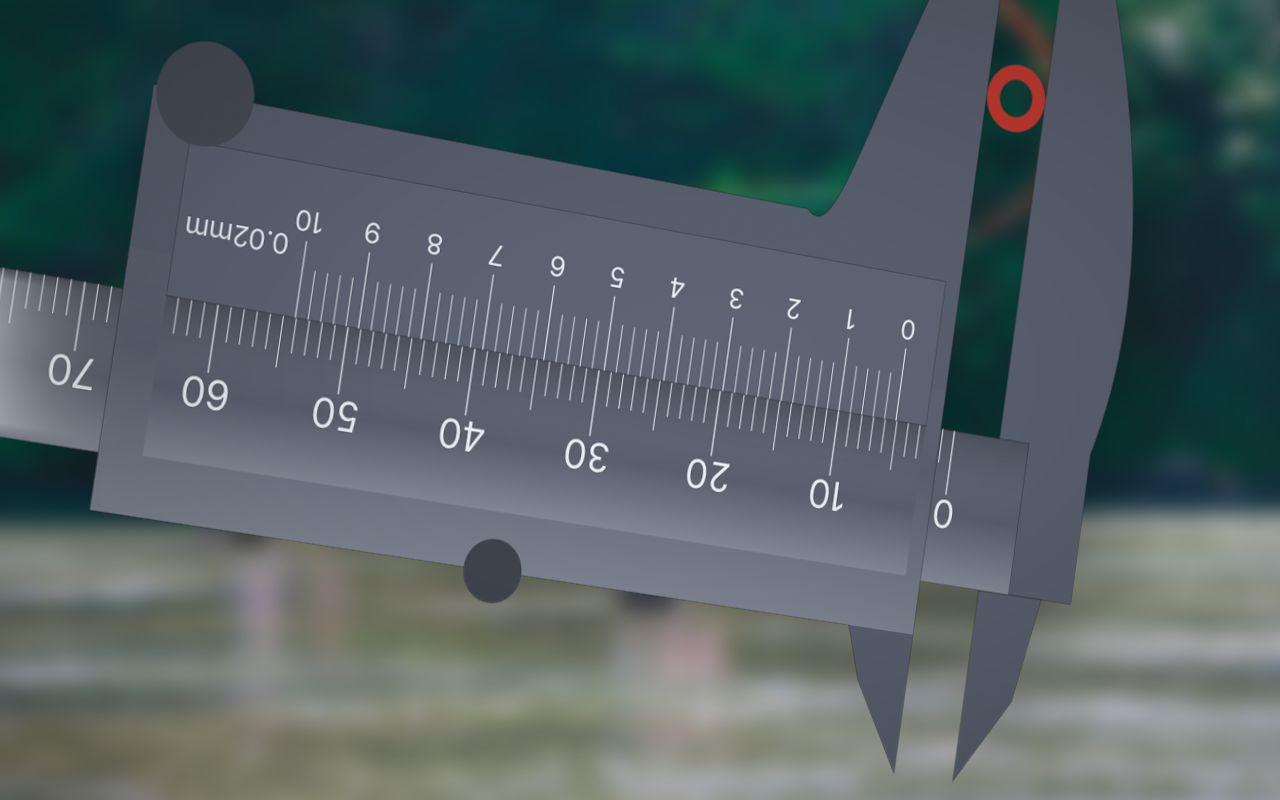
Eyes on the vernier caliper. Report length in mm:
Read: 5.1 mm
